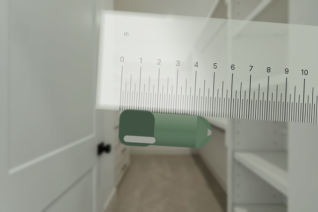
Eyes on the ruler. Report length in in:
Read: 5 in
